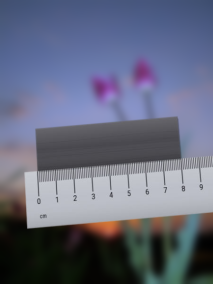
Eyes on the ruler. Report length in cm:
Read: 8 cm
